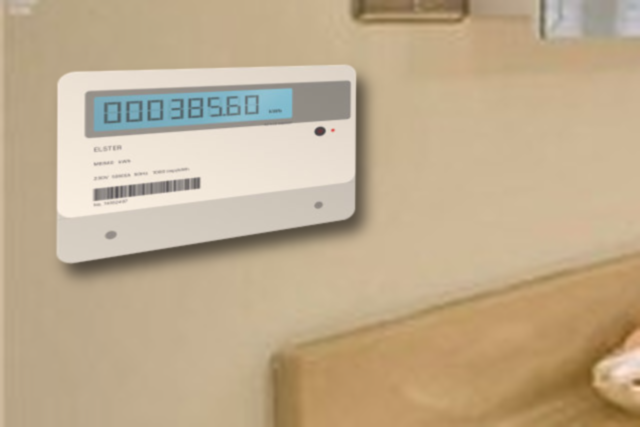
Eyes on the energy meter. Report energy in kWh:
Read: 385.60 kWh
